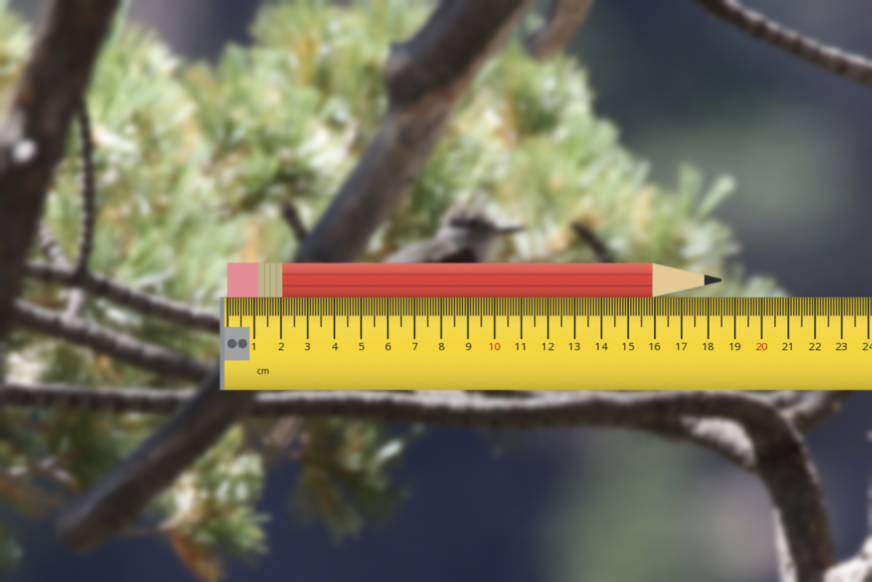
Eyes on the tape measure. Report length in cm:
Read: 18.5 cm
